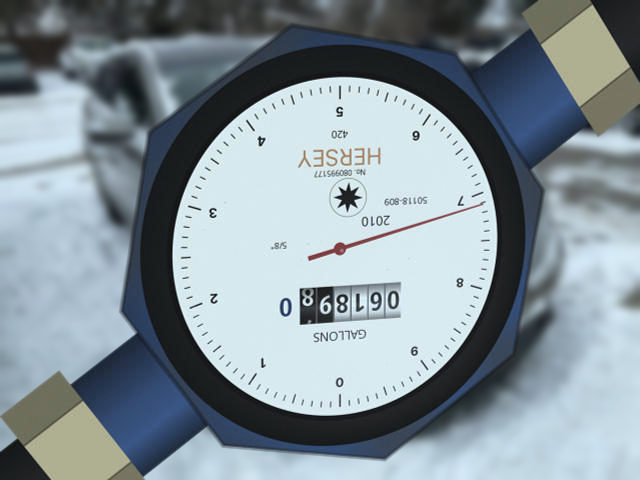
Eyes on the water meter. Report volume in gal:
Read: 618977.1 gal
